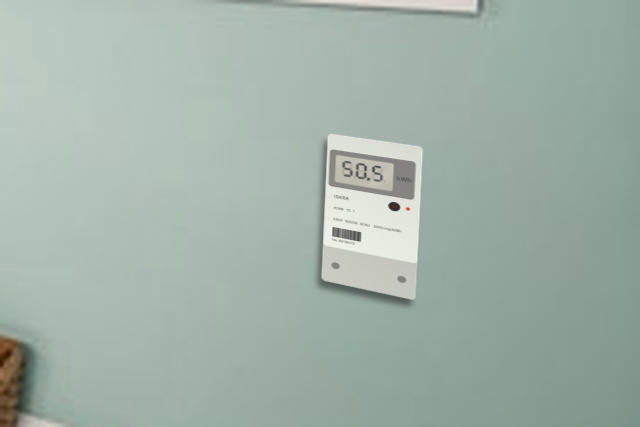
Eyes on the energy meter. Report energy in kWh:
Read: 50.5 kWh
